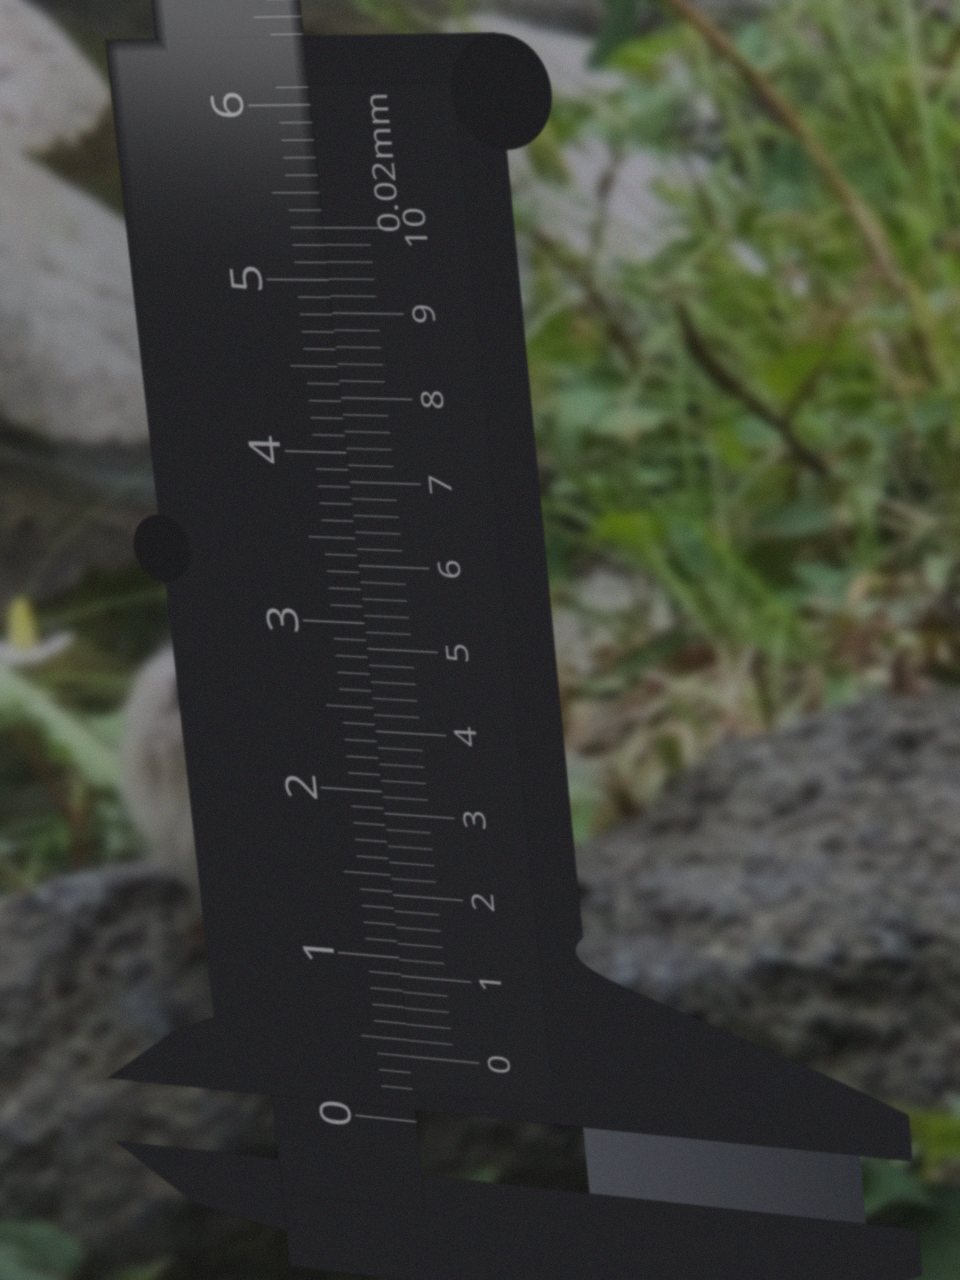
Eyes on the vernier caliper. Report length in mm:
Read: 4.0 mm
